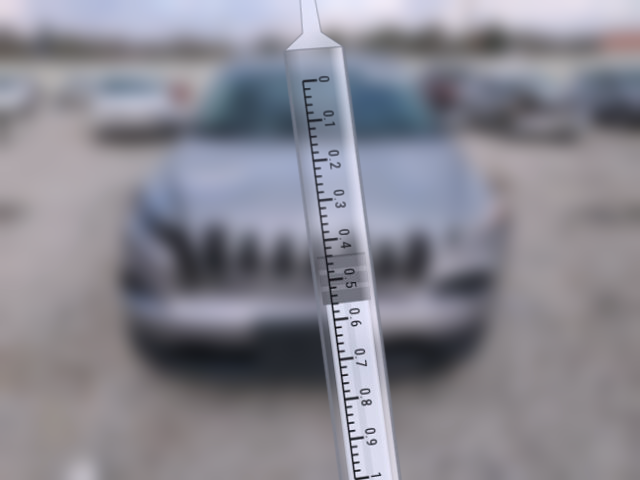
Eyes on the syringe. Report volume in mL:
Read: 0.44 mL
